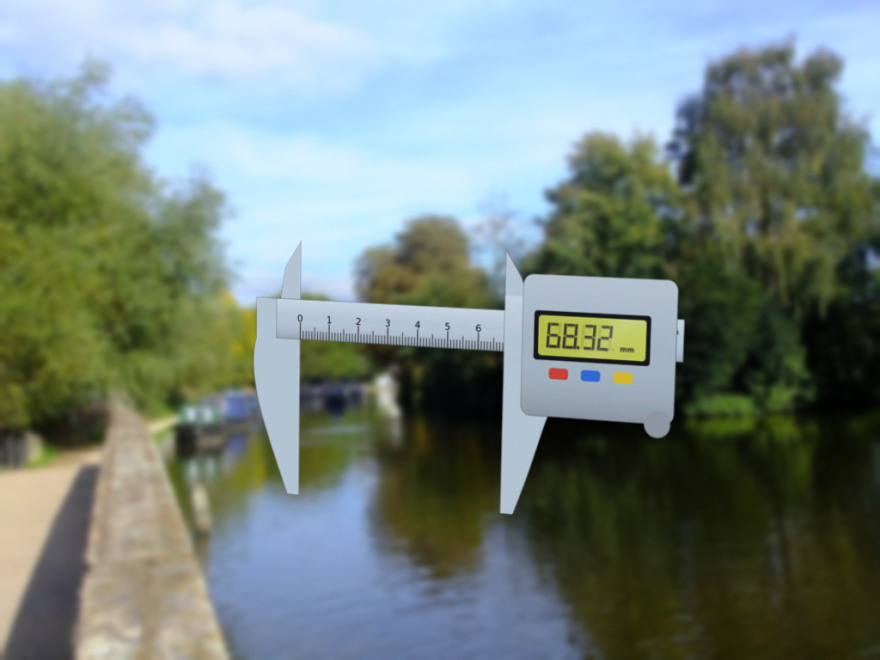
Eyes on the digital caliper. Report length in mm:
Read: 68.32 mm
